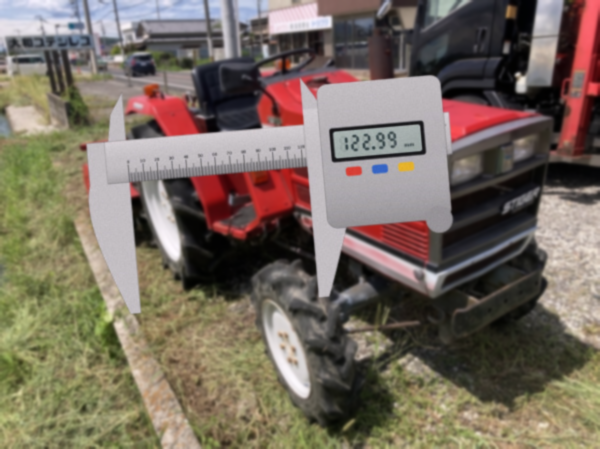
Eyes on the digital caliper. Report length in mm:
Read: 122.99 mm
